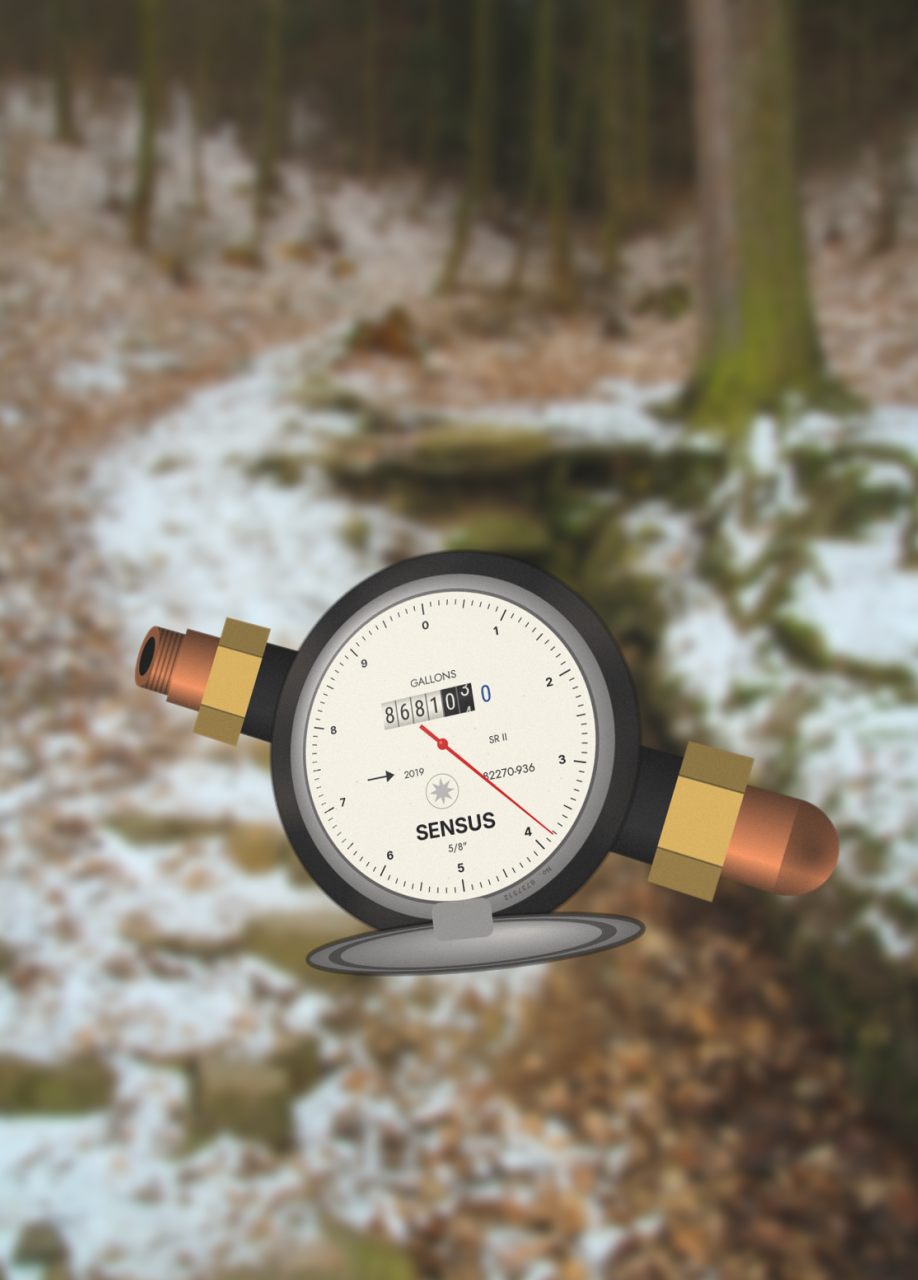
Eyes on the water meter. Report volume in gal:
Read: 8681033.8 gal
